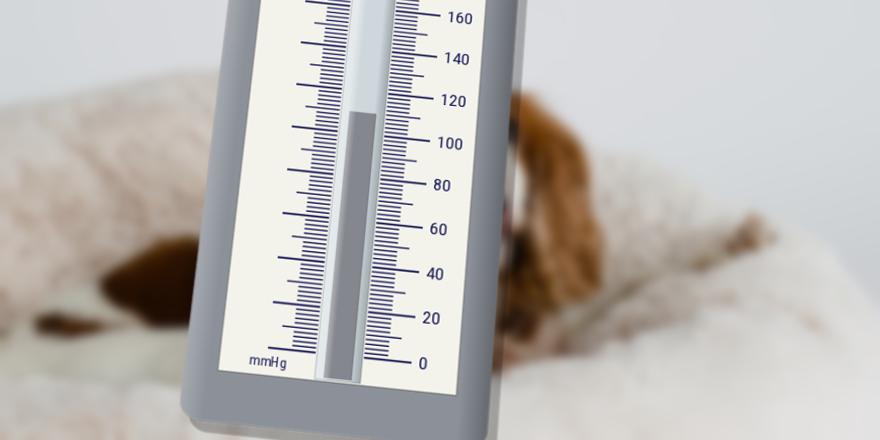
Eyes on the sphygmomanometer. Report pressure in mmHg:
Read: 110 mmHg
